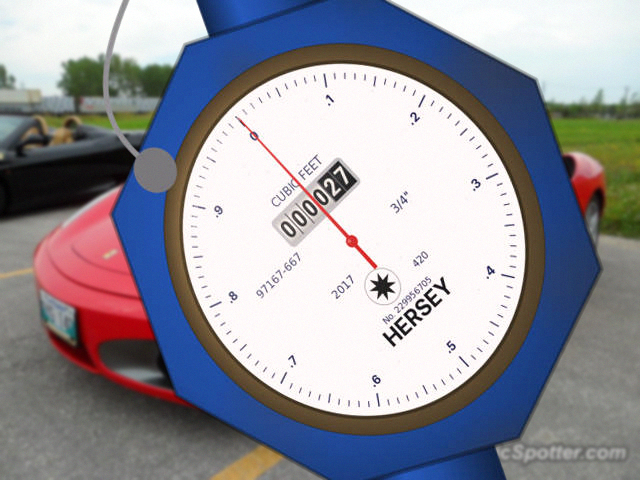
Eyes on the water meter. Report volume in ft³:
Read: 27.00 ft³
